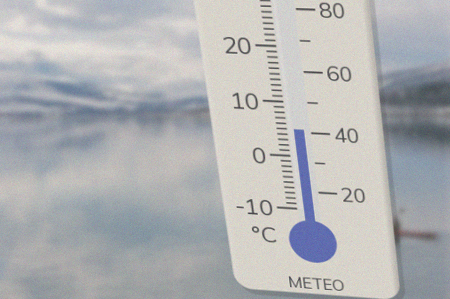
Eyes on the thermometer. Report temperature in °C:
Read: 5 °C
